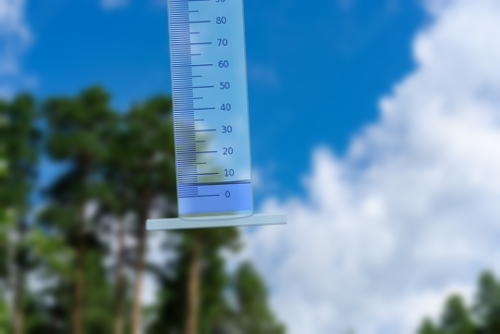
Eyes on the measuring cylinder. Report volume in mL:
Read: 5 mL
